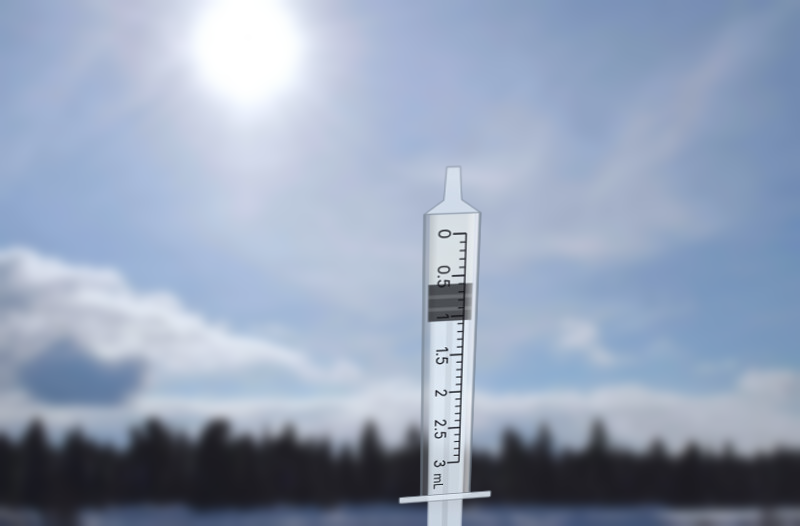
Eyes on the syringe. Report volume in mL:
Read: 0.6 mL
